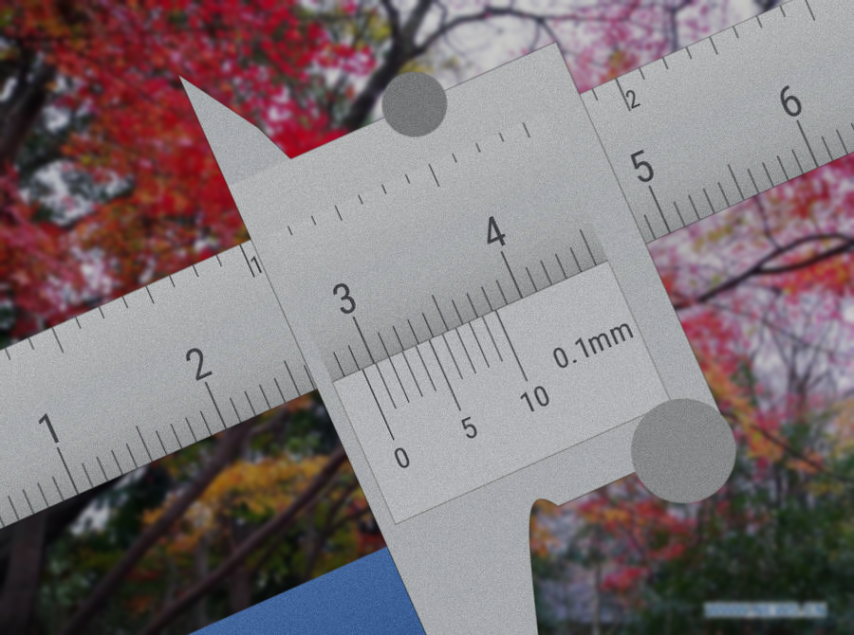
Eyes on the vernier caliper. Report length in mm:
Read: 29.2 mm
